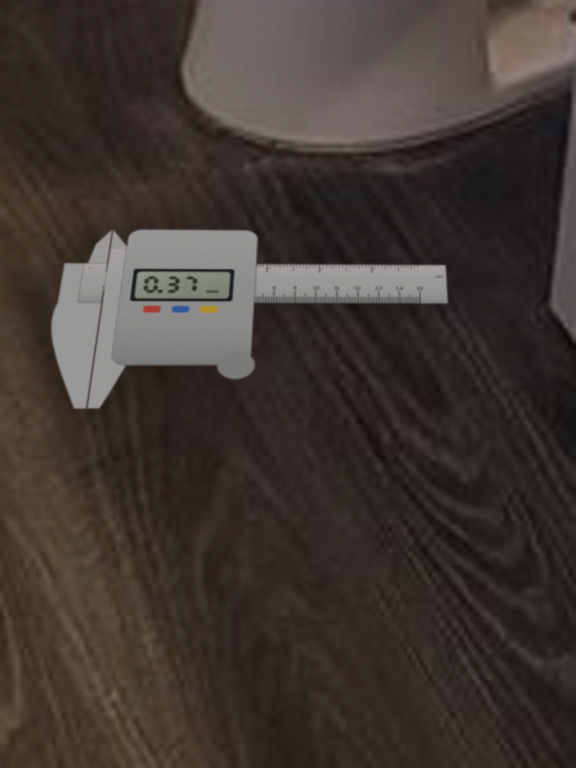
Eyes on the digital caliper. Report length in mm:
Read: 0.37 mm
